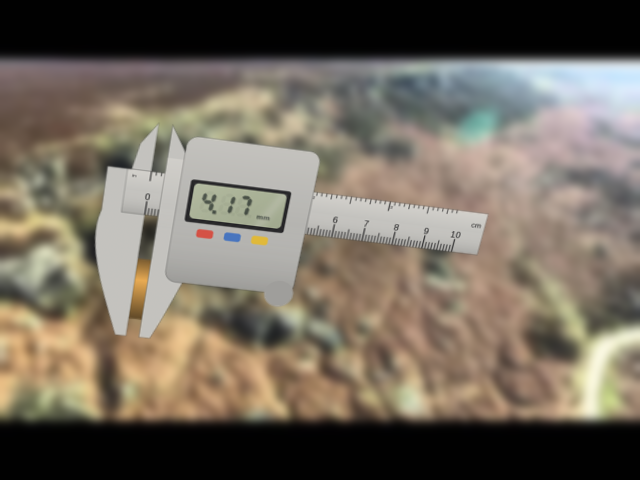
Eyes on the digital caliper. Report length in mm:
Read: 4.17 mm
